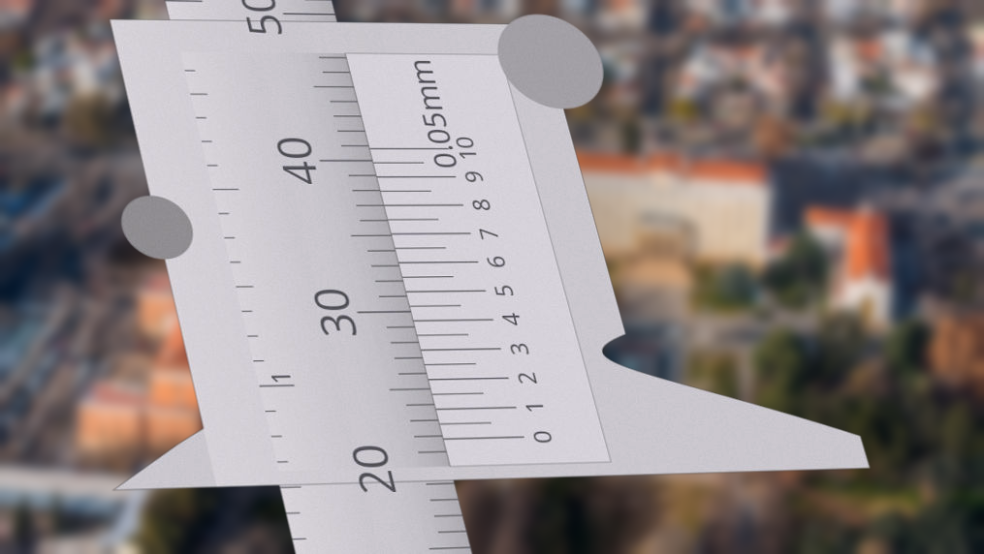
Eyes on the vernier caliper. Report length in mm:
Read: 21.8 mm
